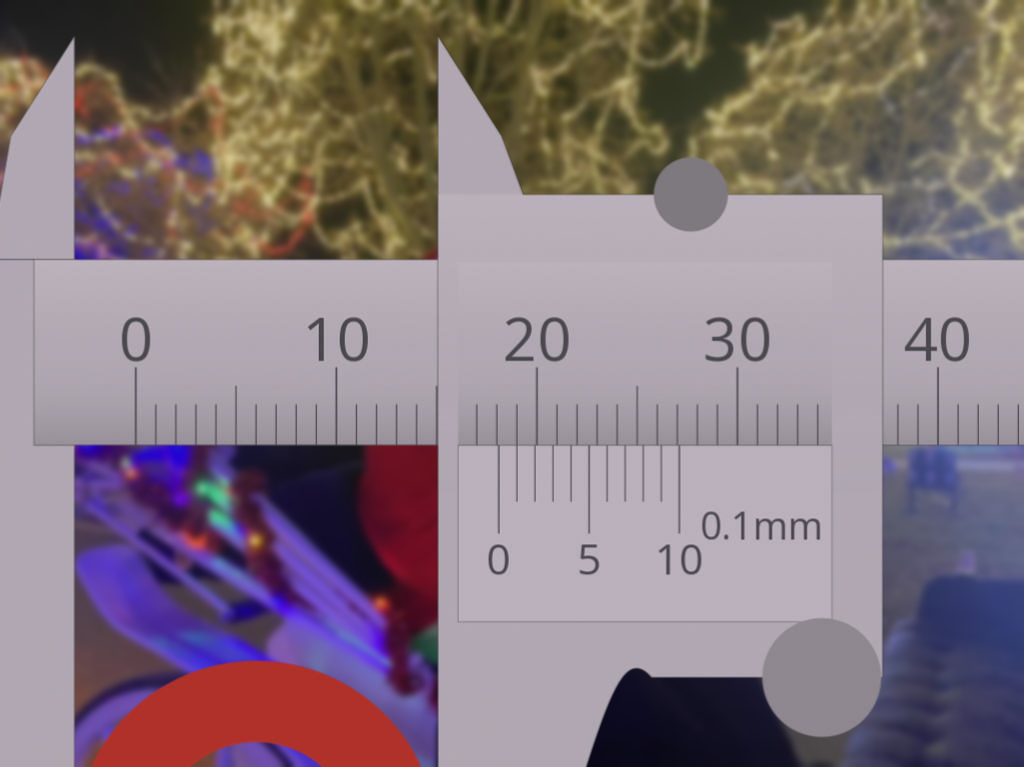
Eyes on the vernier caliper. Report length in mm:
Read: 18.1 mm
